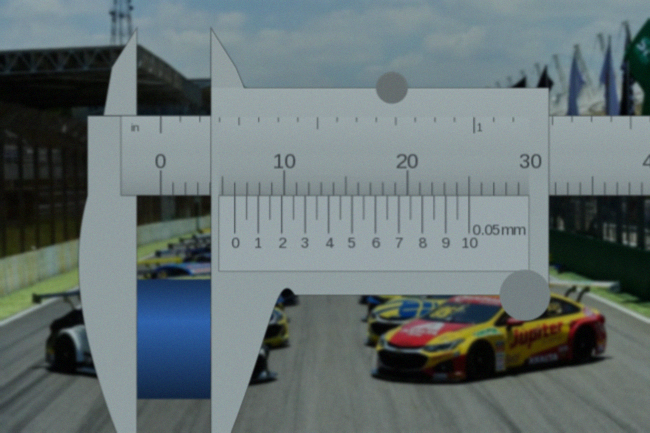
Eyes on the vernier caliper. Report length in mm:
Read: 6.0 mm
